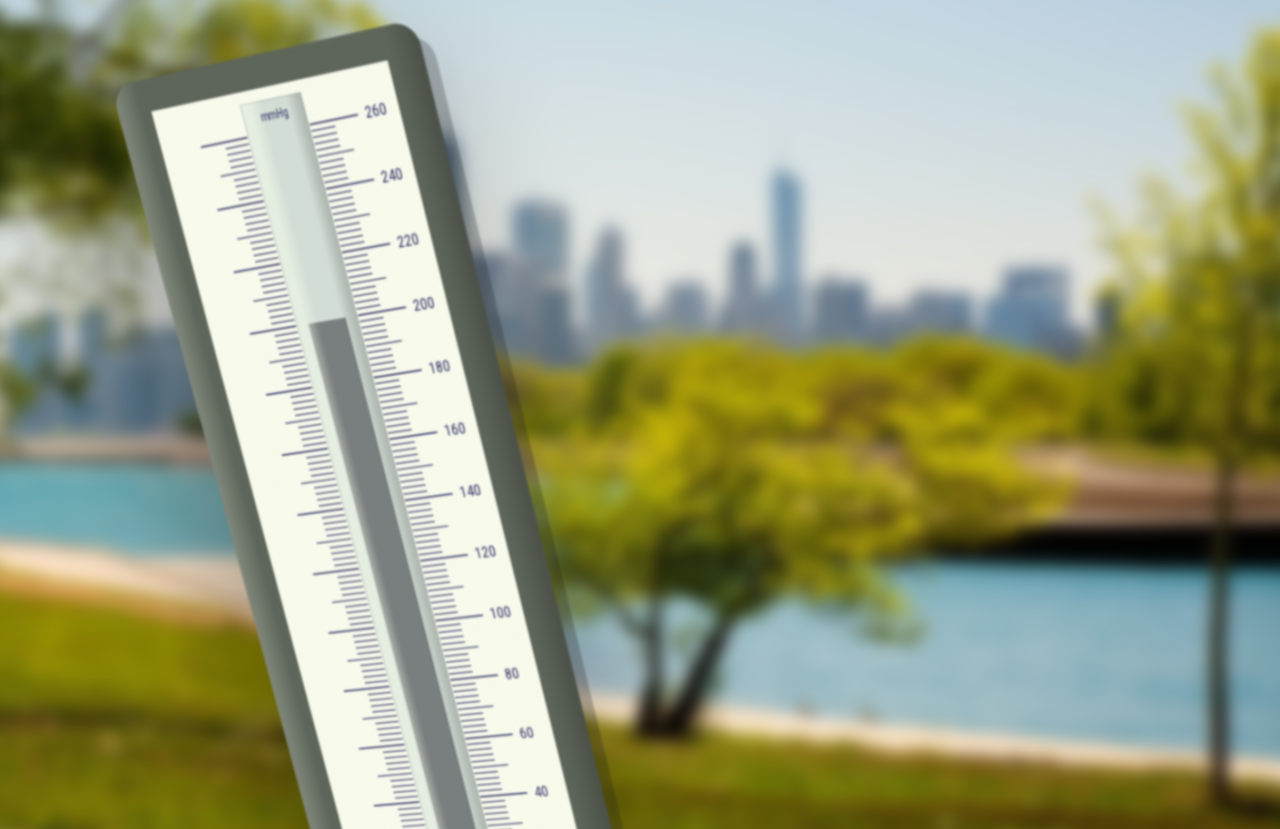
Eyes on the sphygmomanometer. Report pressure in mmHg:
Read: 200 mmHg
